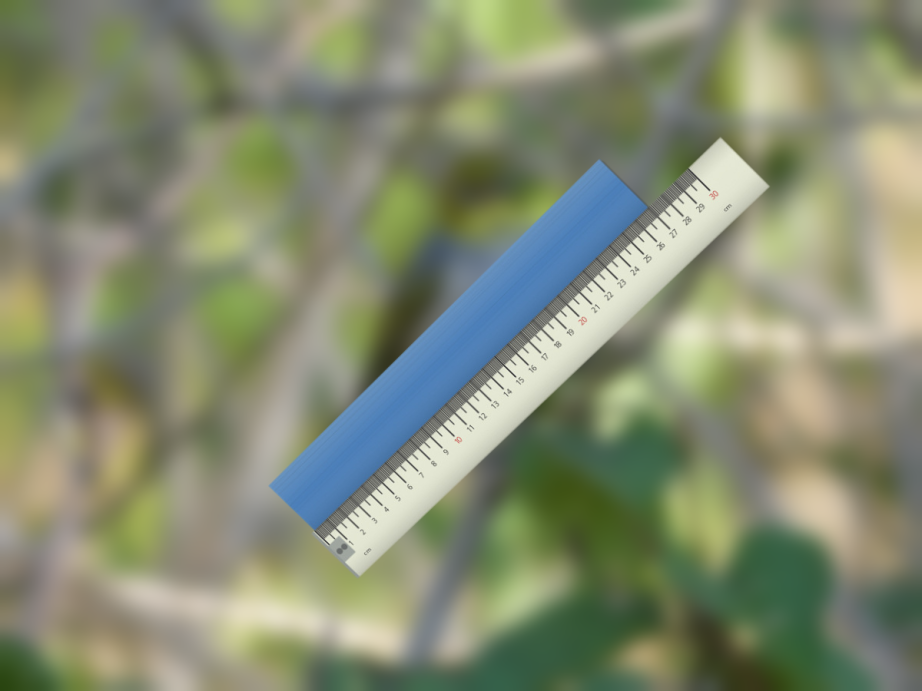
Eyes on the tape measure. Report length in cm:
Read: 27 cm
